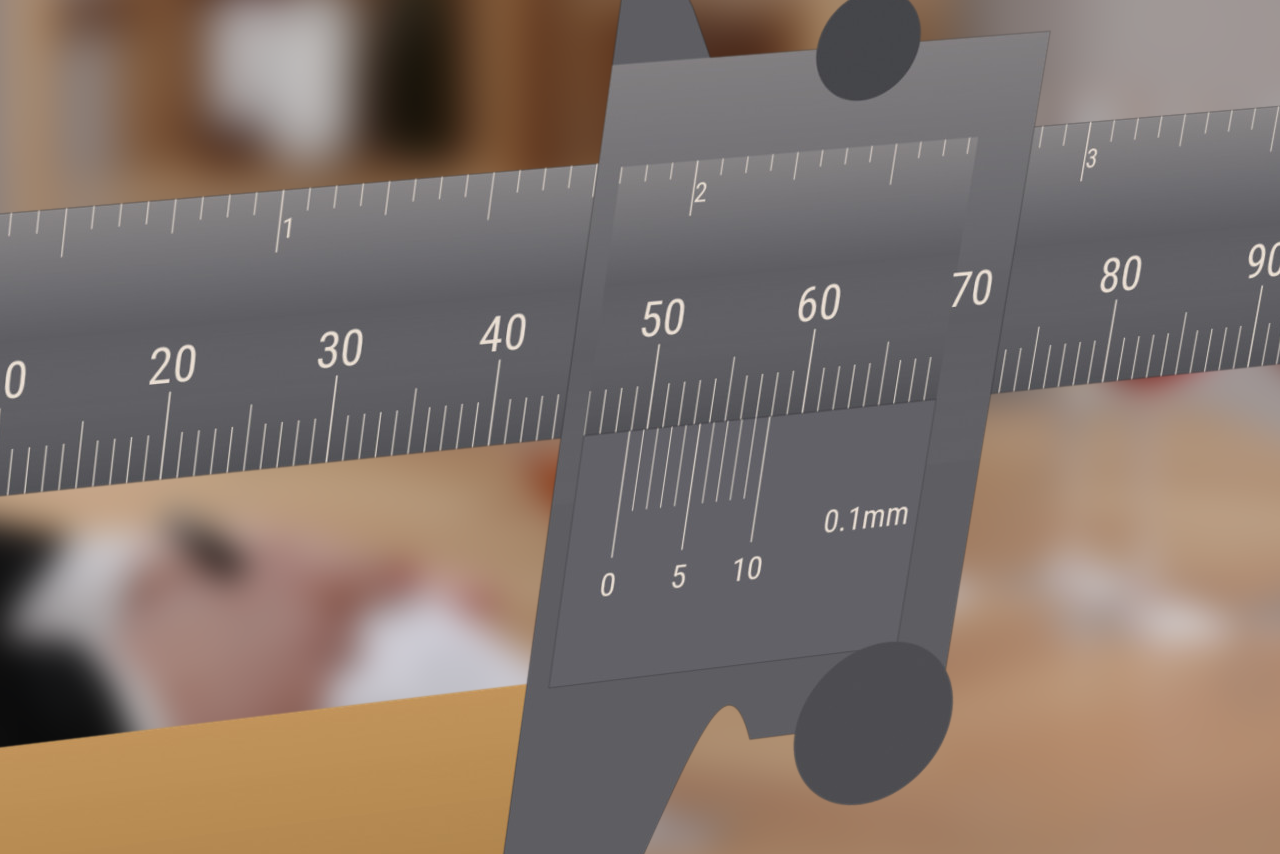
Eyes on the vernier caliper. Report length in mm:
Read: 48.9 mm
